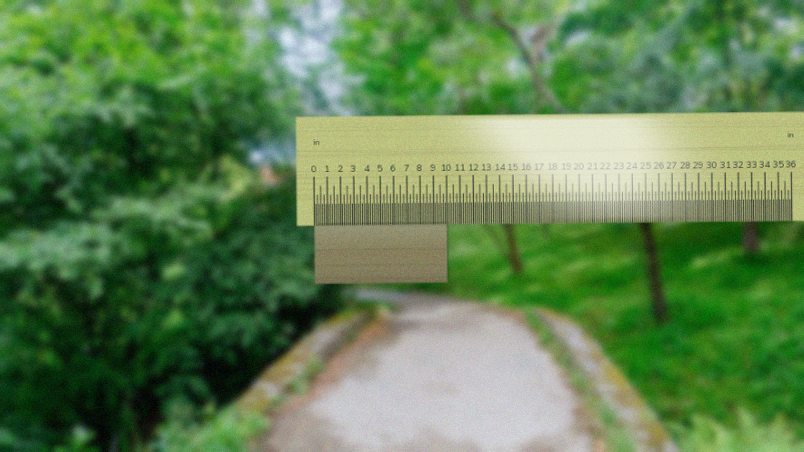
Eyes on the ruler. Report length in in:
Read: 10 in
